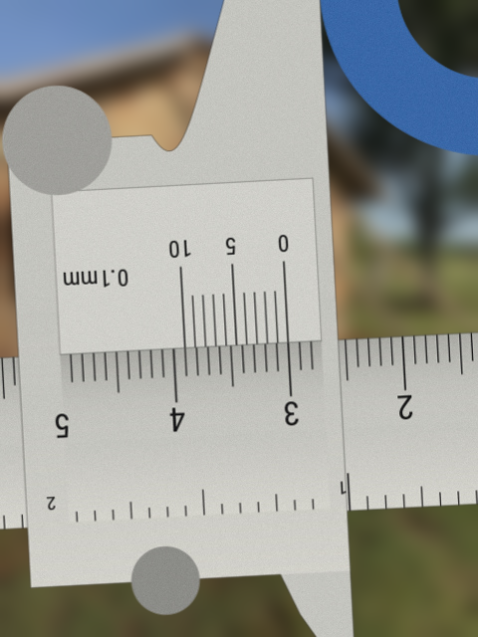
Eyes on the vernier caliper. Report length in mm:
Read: 30.0 mm
